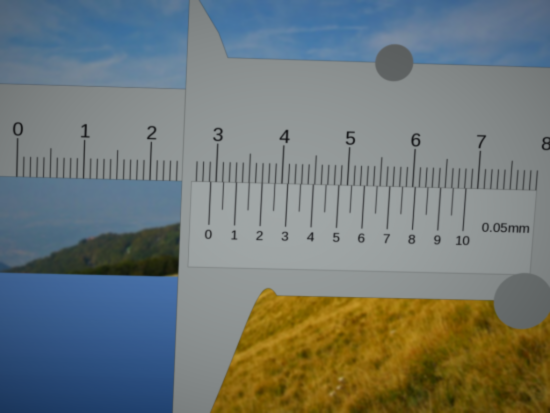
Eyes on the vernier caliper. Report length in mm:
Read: 29.2 mm
